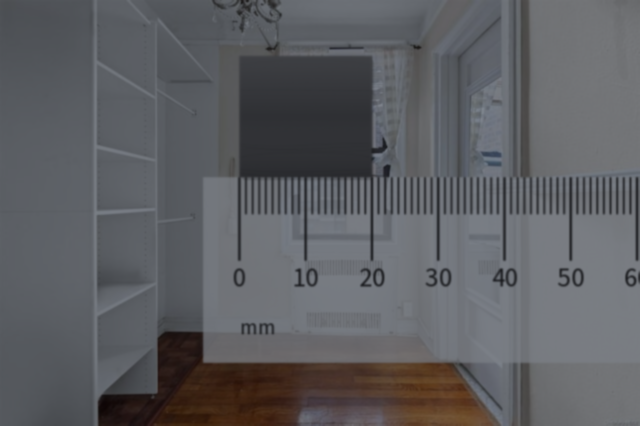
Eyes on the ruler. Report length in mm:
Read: 20 mm
